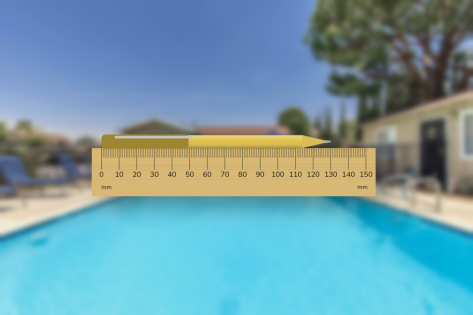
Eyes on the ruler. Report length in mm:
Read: 130 mm
